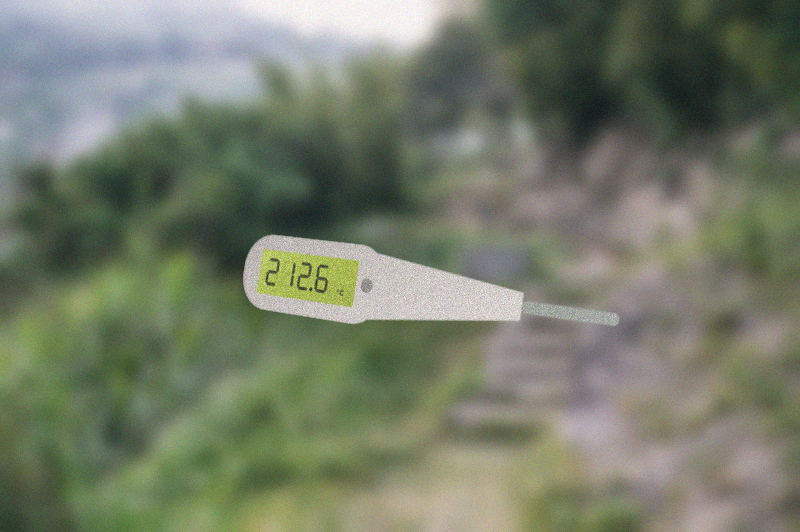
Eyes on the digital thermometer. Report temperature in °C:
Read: 212.6 °C
